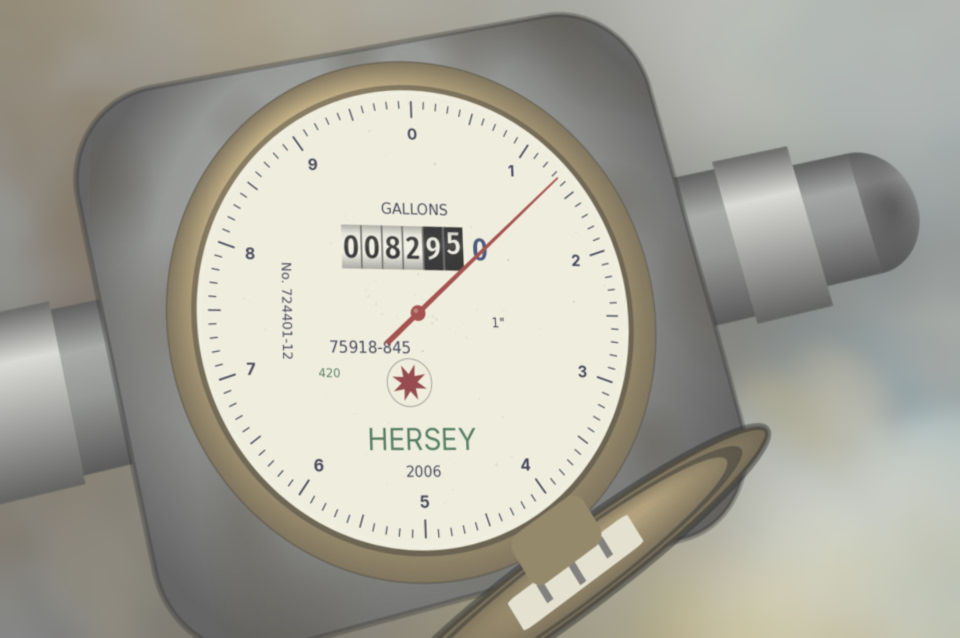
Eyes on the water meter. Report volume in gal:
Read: 82951.3 gal
